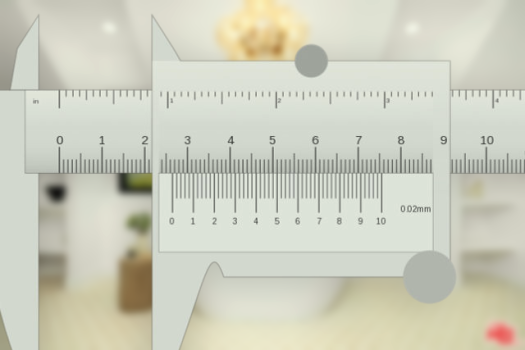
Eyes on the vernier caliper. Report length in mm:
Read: 26.5 mm
